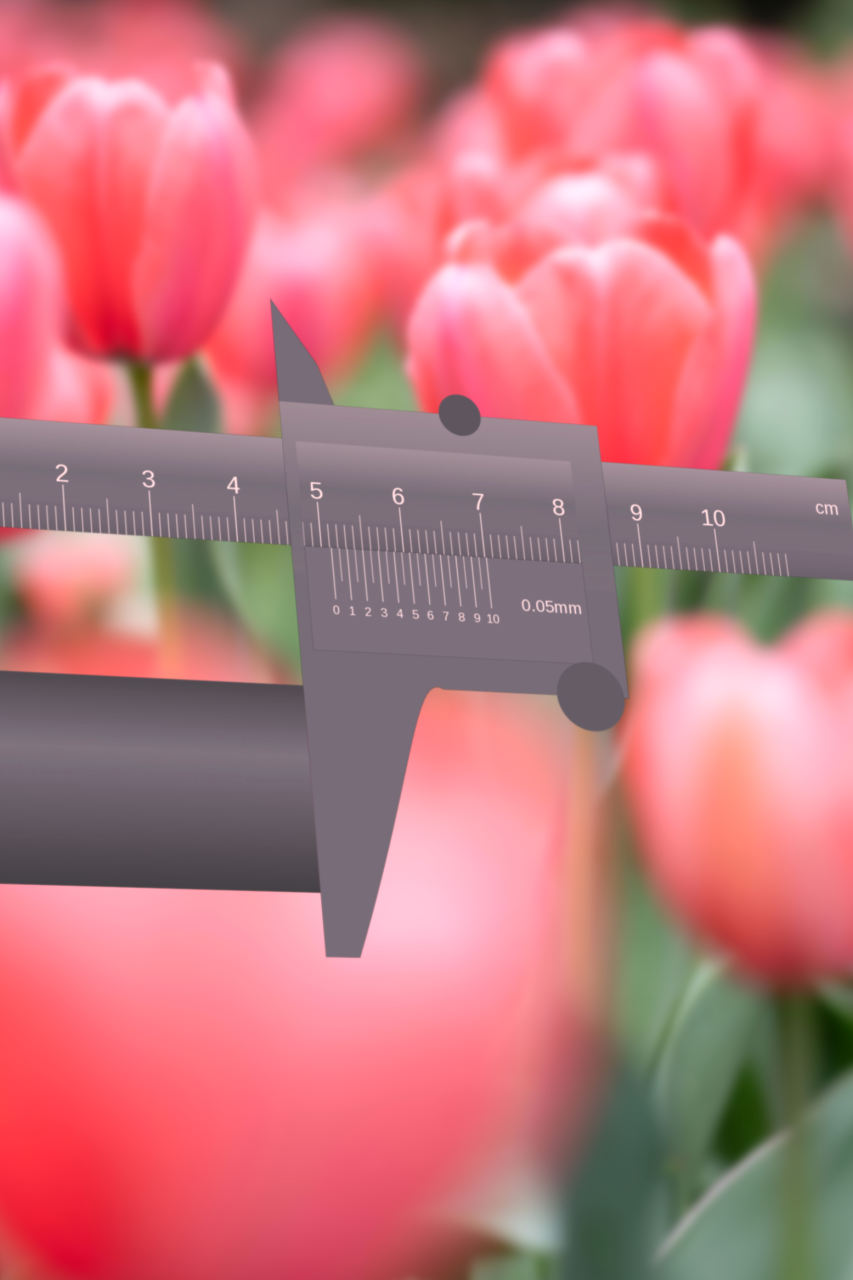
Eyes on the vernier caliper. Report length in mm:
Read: 51.2 mm
